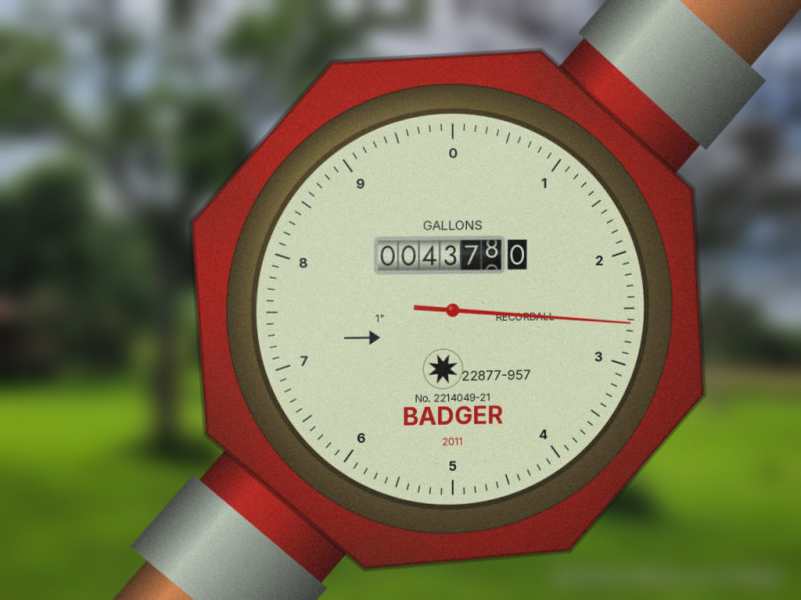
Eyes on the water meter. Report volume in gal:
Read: 43782.6 gal
